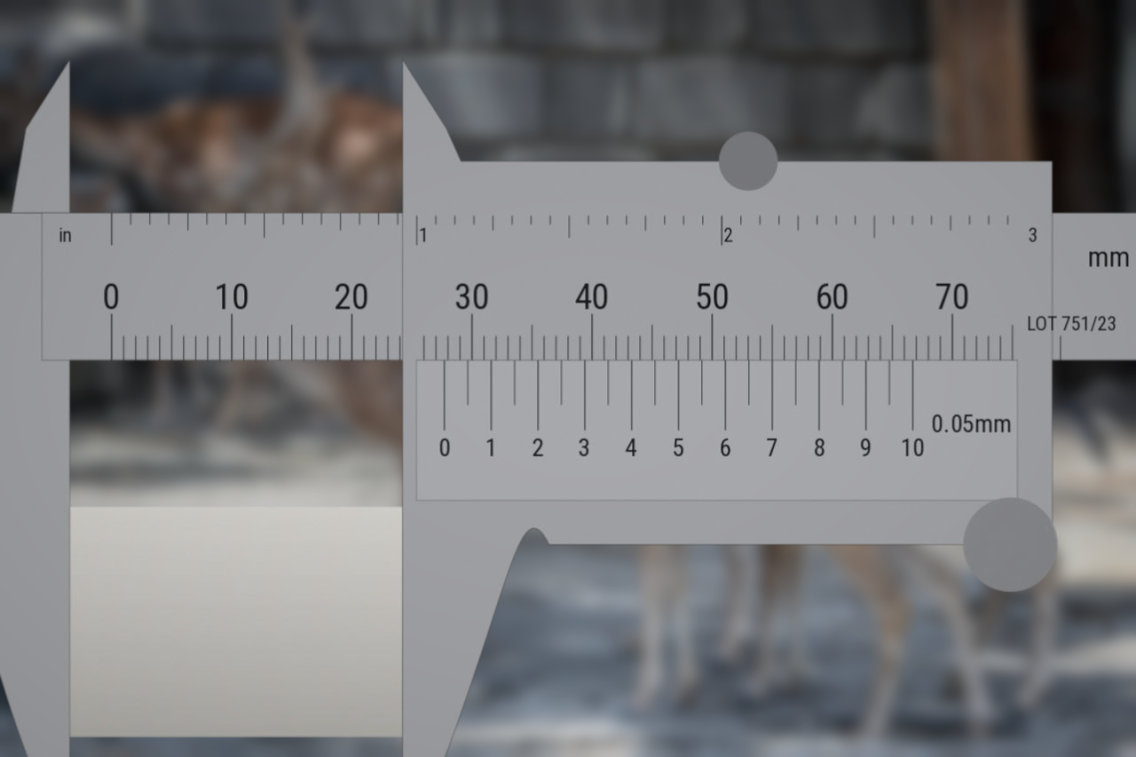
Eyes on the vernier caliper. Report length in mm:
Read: 27.7 mm
